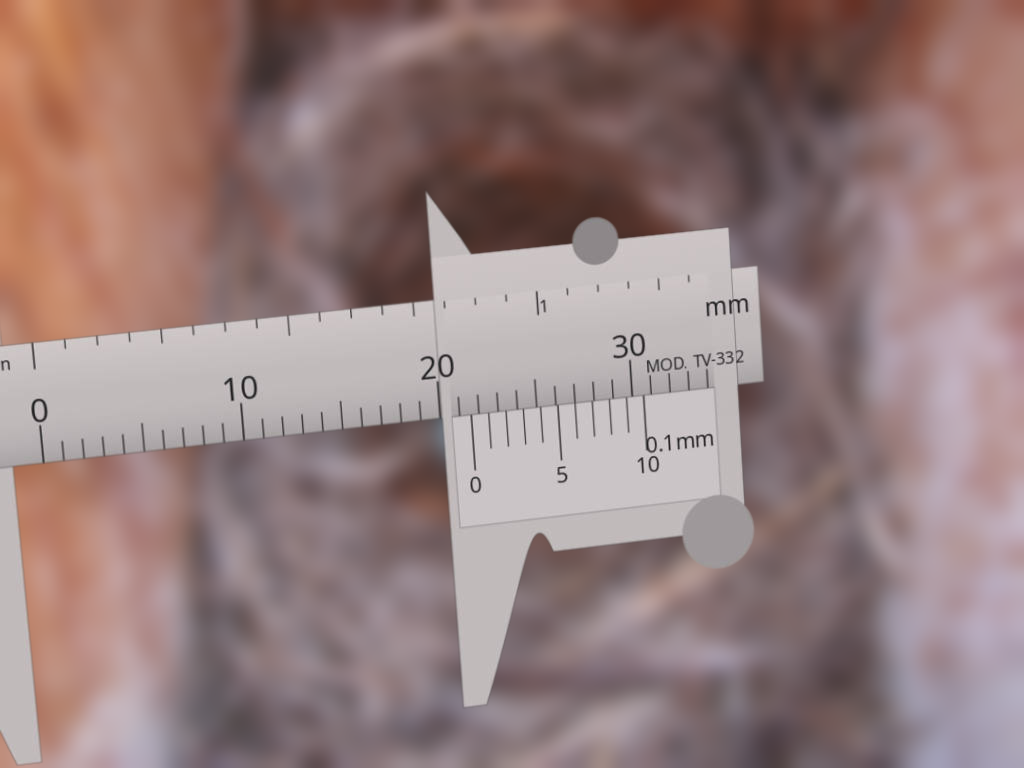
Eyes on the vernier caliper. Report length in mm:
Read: 21.6 mm
